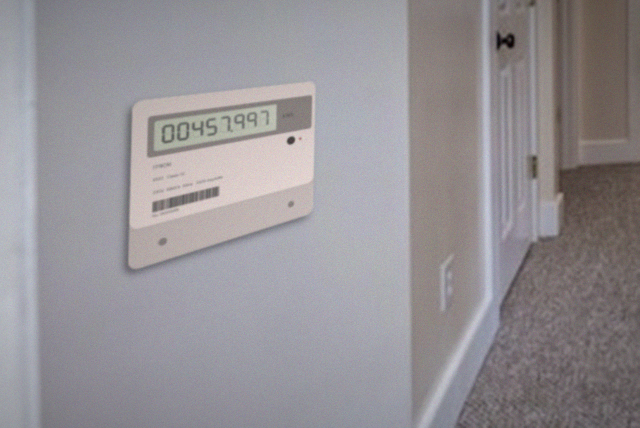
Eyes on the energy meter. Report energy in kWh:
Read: 457.997 kWh
